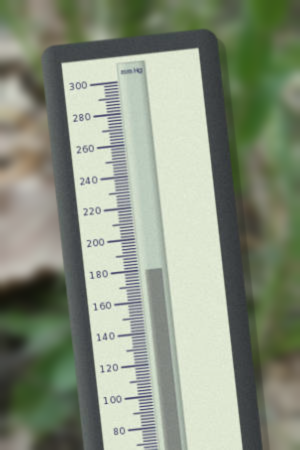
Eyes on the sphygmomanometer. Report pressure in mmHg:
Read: 180 mmHg
